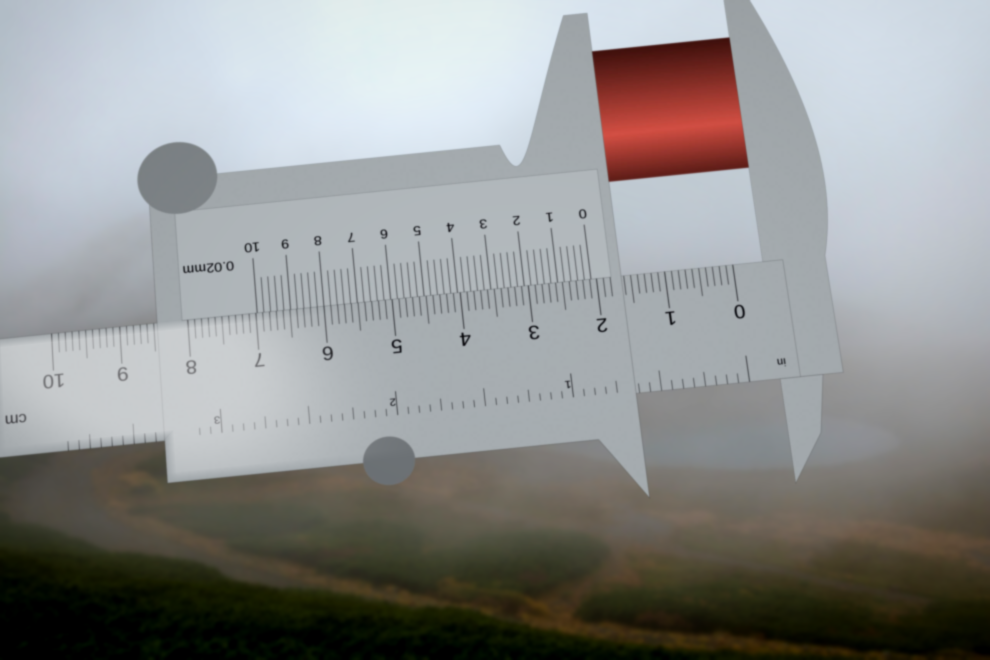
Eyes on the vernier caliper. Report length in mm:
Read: 20.8 mm
